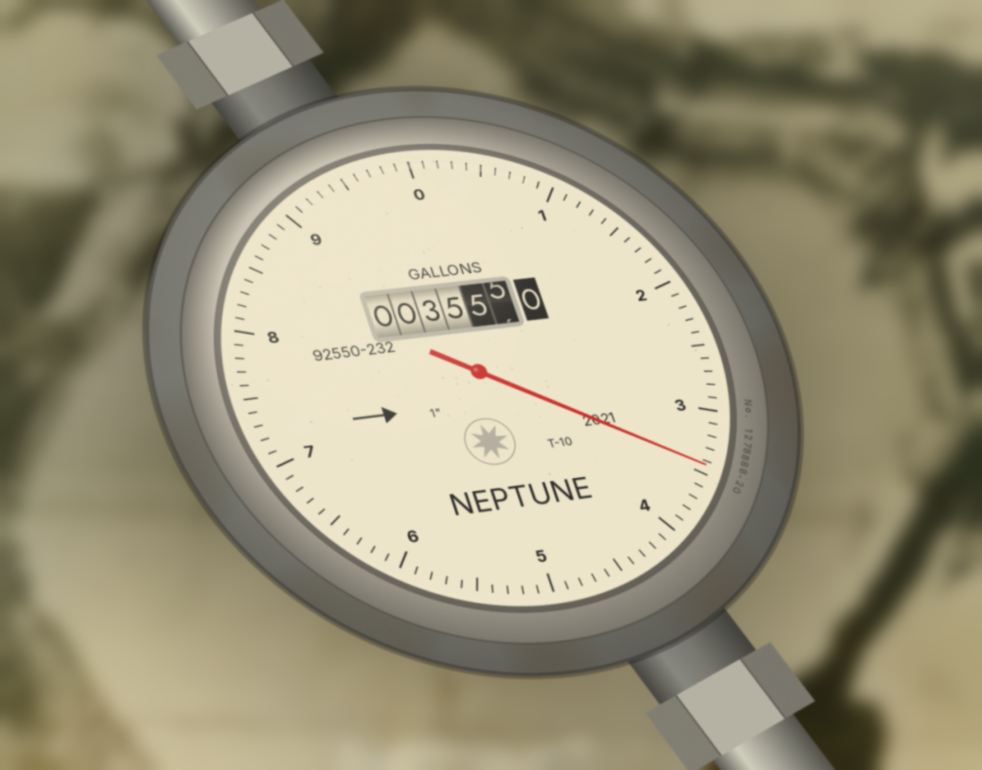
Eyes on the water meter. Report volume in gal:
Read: 35553.4 gal
